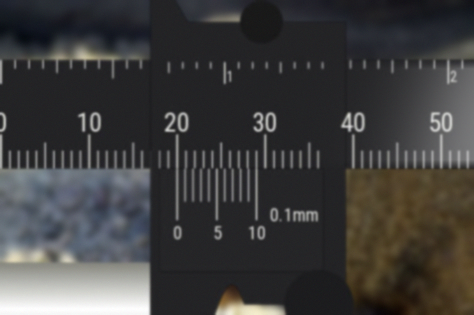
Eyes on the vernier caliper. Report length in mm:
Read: 20.0 mm
